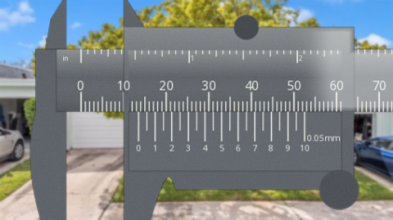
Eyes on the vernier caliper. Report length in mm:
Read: 13.5 mm
